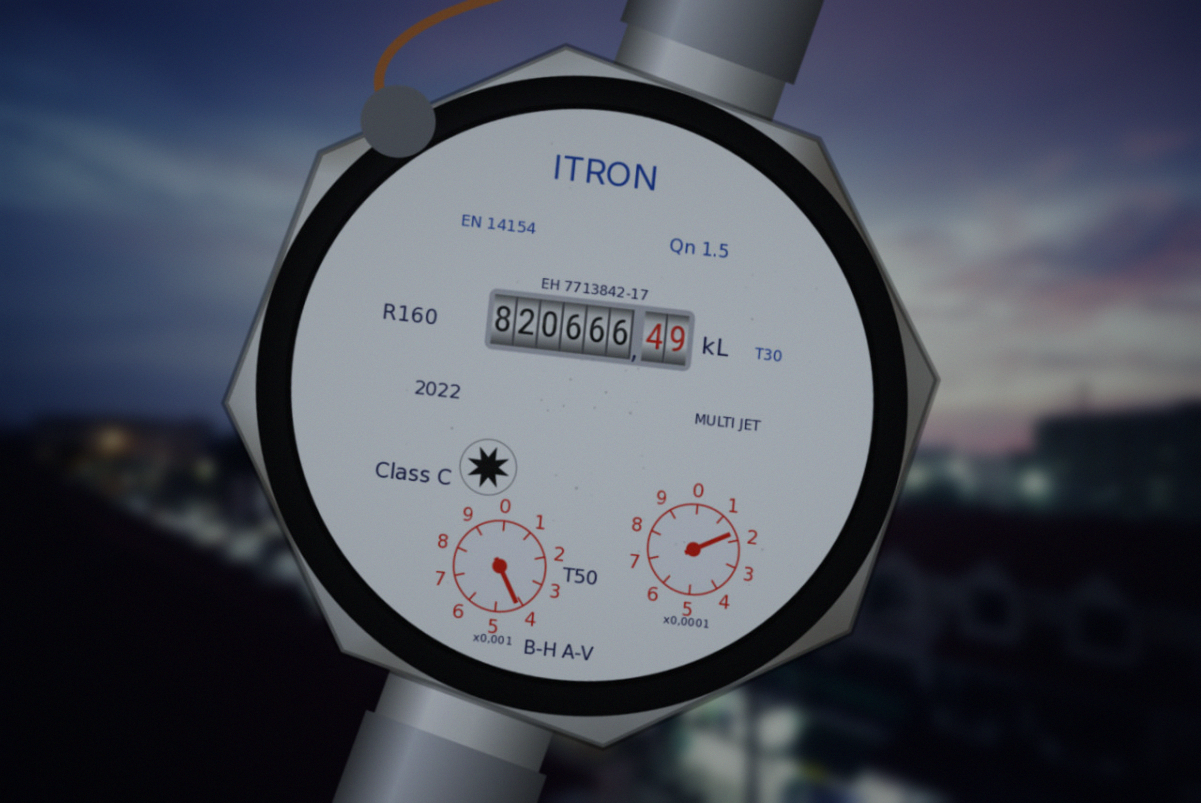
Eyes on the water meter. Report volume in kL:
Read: 820666.4941 kL
